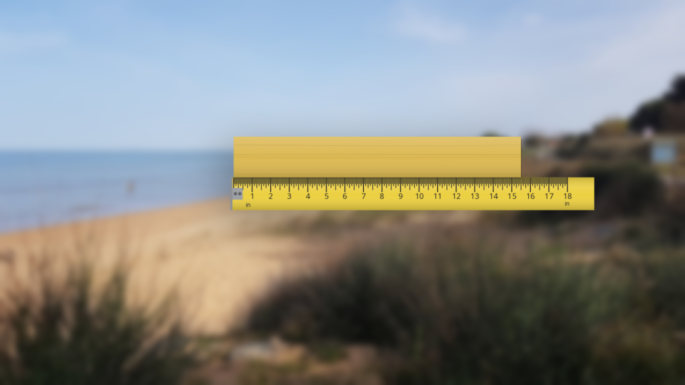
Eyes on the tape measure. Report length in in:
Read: 15.5 in
